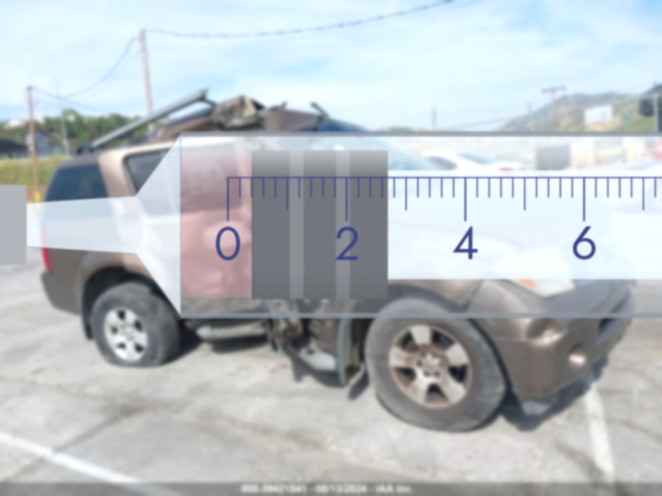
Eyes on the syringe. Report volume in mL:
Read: 0.4 mL
